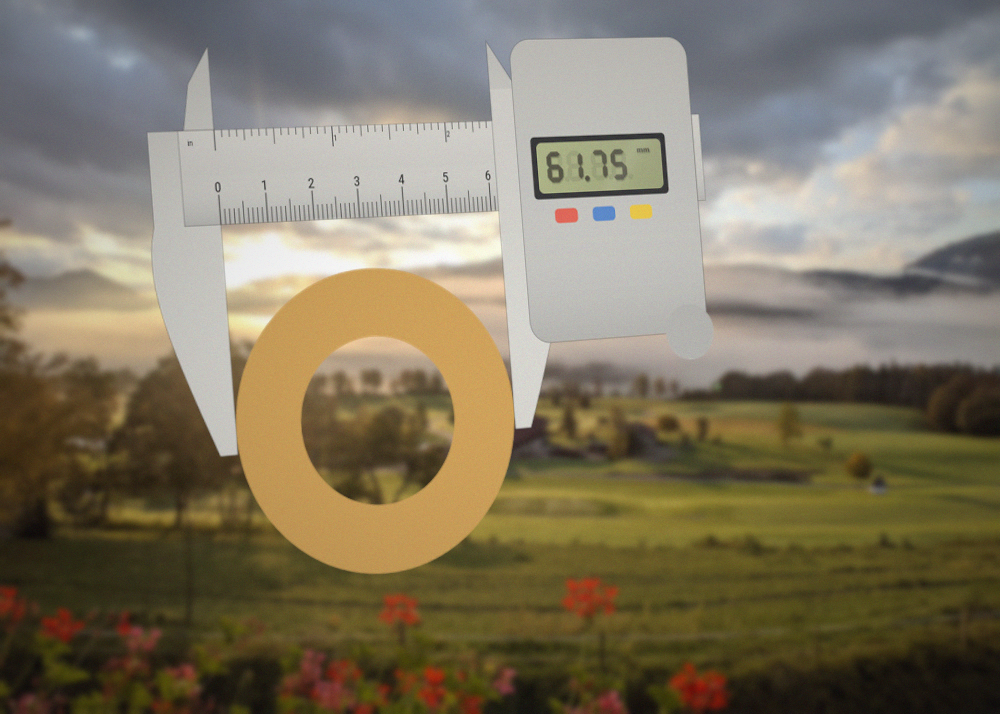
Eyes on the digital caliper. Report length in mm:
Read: 61.75 mm
